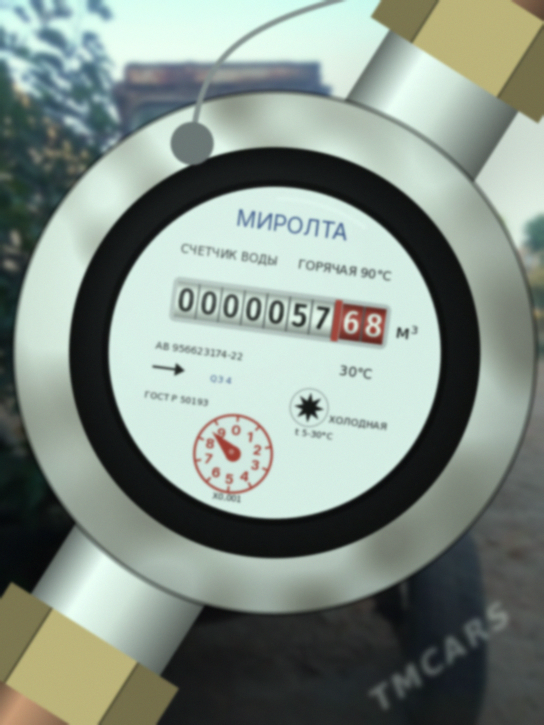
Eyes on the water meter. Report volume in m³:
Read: 57.688 m³
